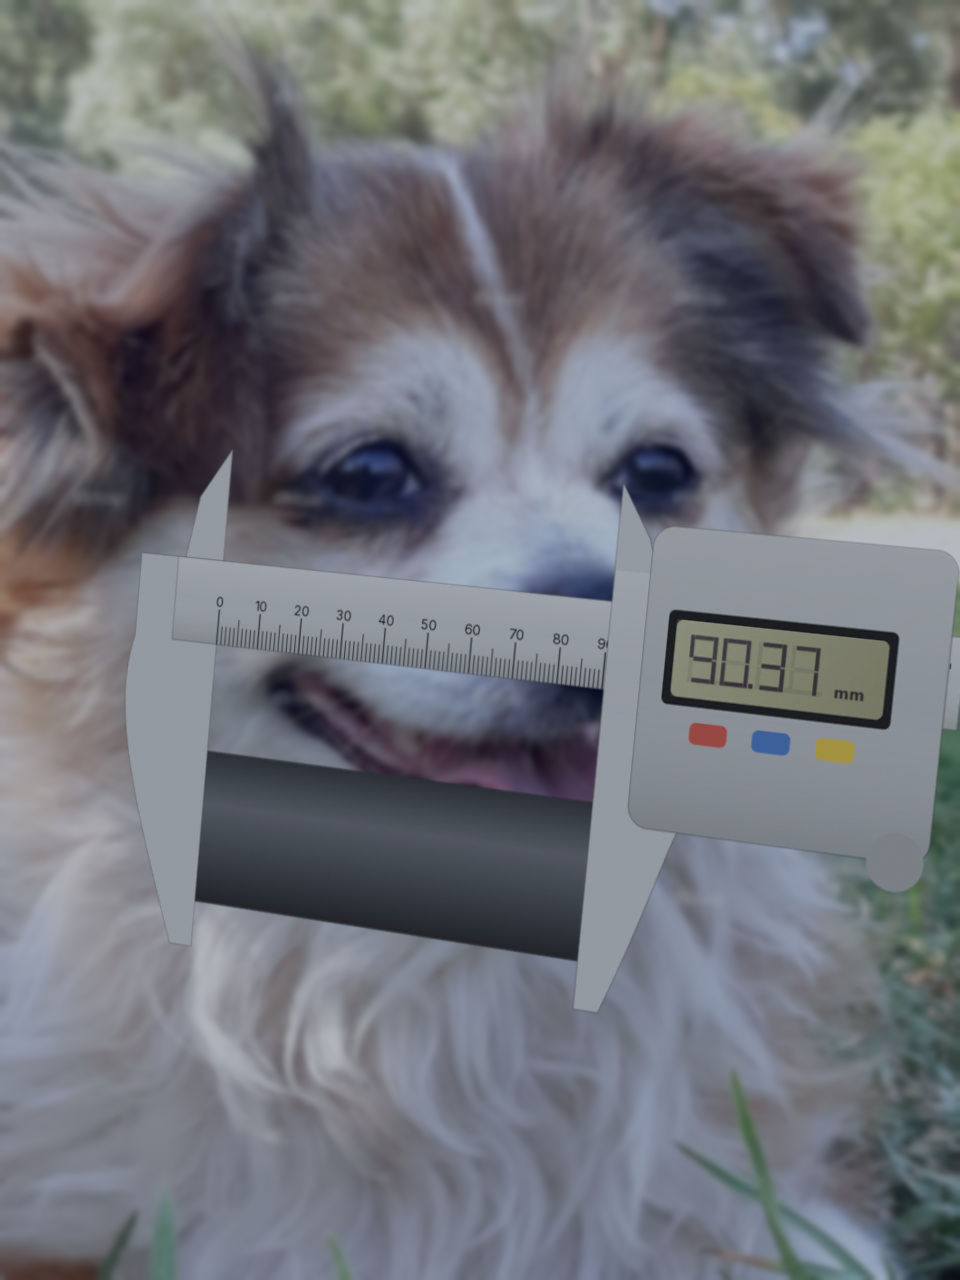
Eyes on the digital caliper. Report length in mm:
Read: 90.37 mm
